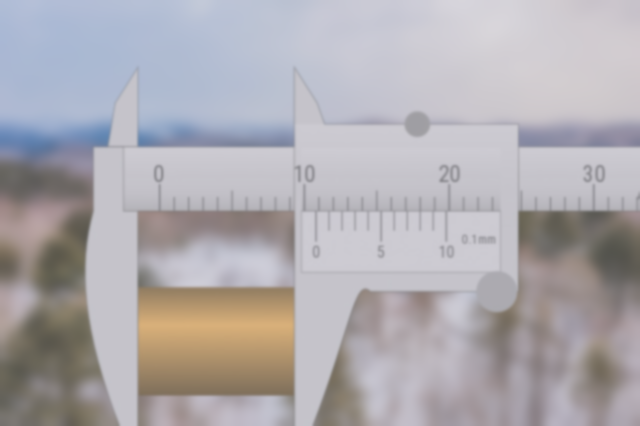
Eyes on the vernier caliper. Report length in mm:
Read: 10.8 mm
